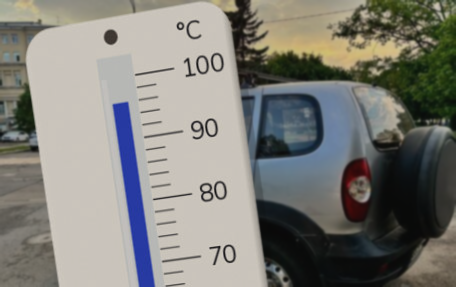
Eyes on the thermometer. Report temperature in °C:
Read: 96 °C
